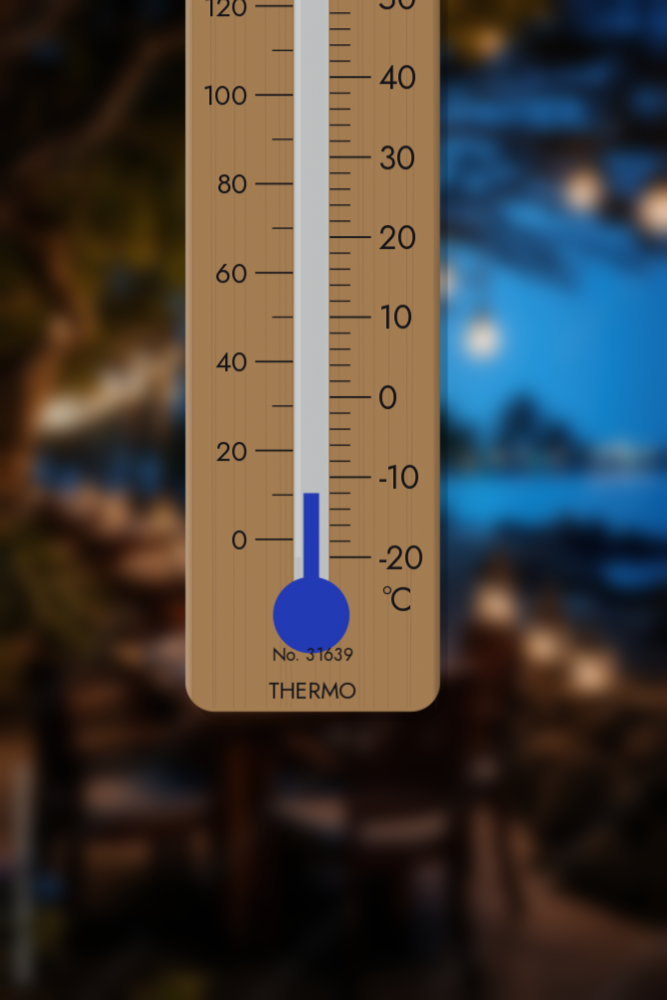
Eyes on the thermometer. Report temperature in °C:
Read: -12 °C
